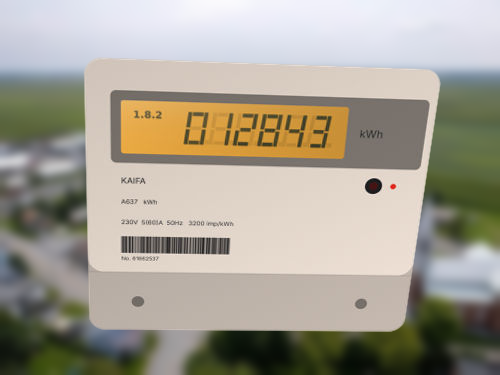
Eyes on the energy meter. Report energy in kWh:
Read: 12843 kWh
